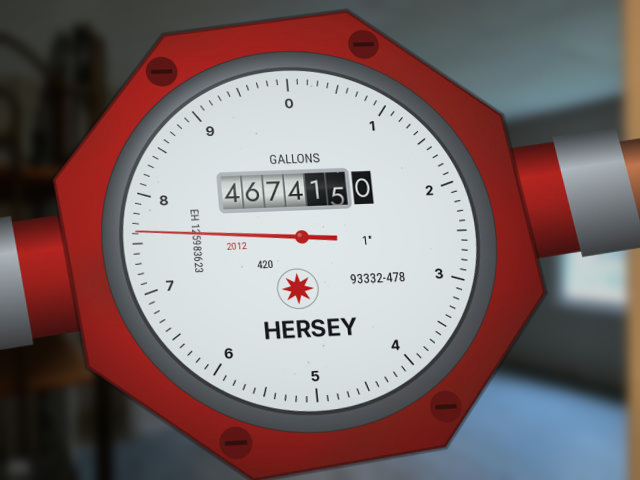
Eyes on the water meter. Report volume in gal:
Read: 4674147.6 gal
